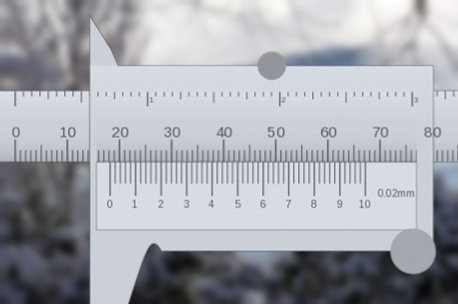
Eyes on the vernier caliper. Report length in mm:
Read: 18.2 mm
